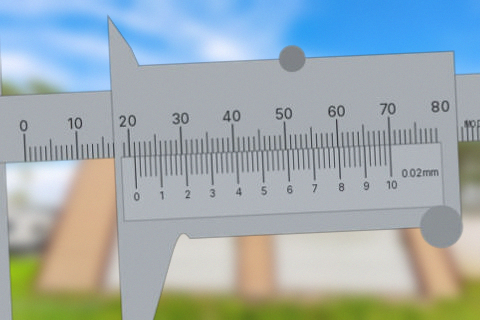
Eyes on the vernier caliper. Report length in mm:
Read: 21.0 mm
